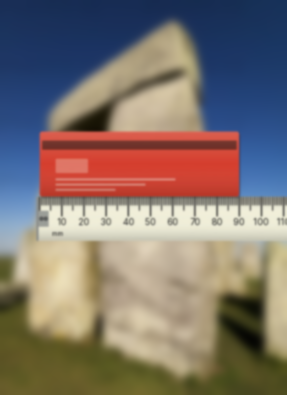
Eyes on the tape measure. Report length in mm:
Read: 90 mm
